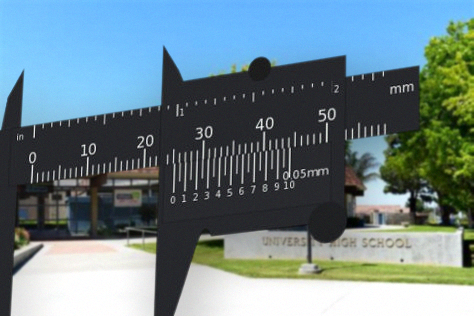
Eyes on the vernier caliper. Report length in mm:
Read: 25.2 mm
